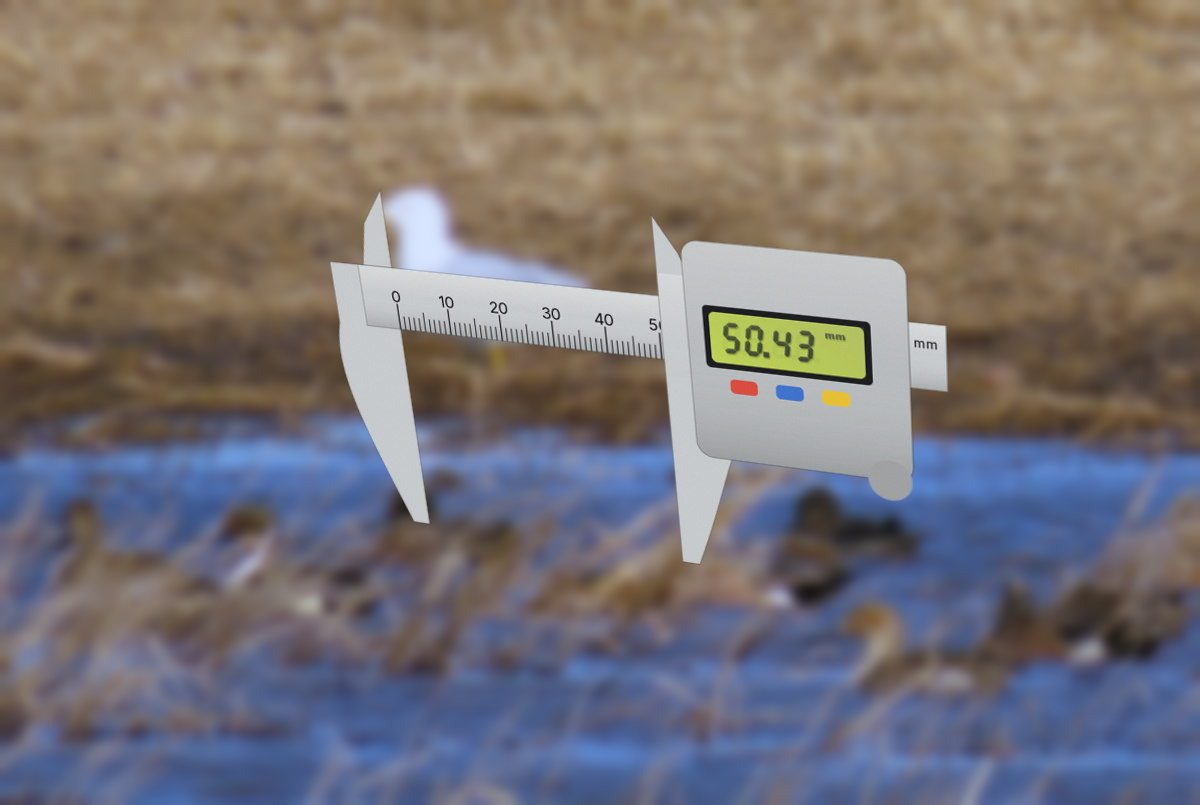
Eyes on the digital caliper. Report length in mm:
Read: 50.43 mm
